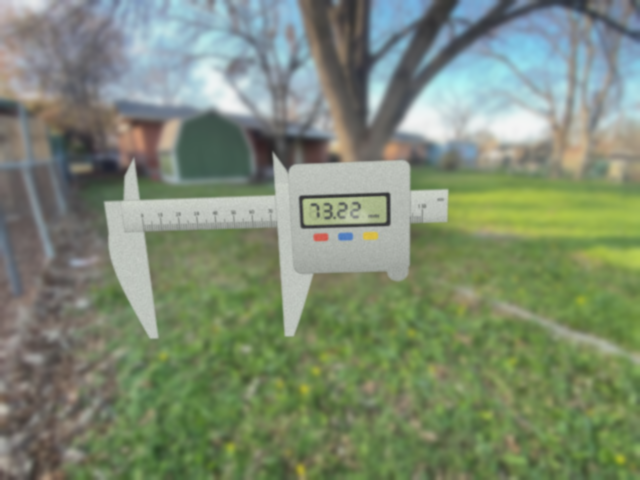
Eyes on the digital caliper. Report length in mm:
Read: 73.22 mm
